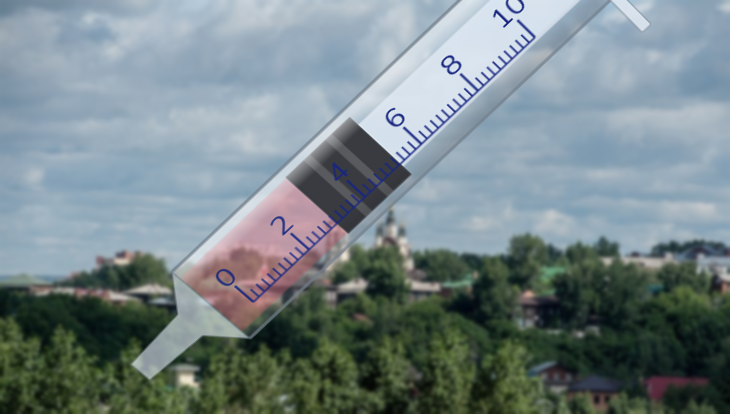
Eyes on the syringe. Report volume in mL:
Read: 3 mL
